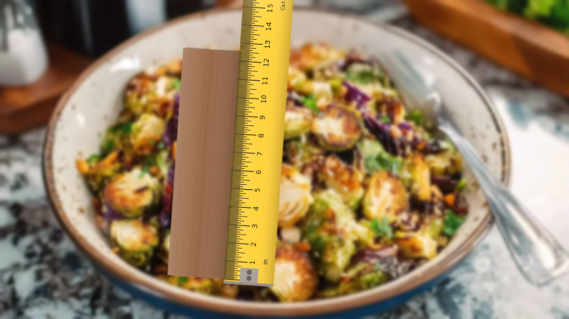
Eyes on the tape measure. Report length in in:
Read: 12.5 in
